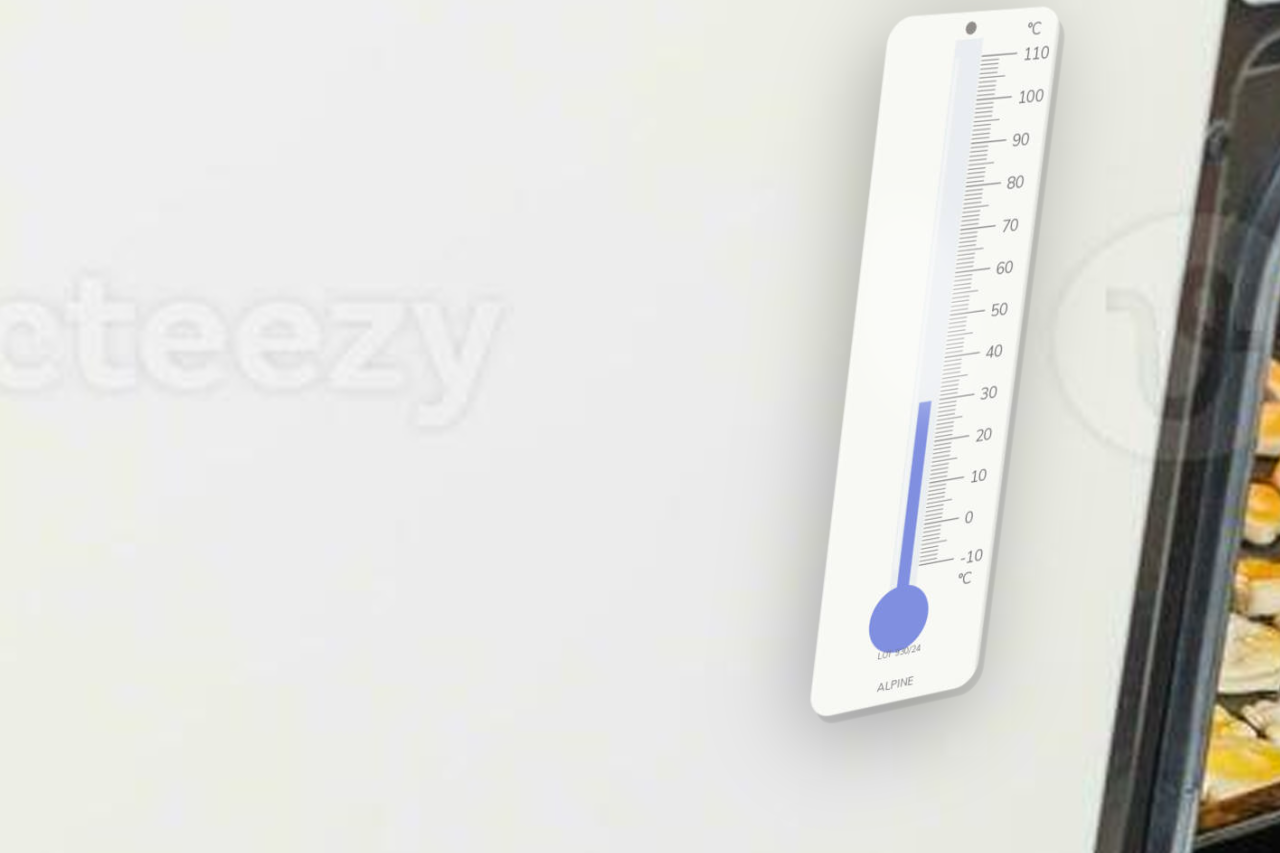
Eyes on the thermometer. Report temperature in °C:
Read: 30 °C
